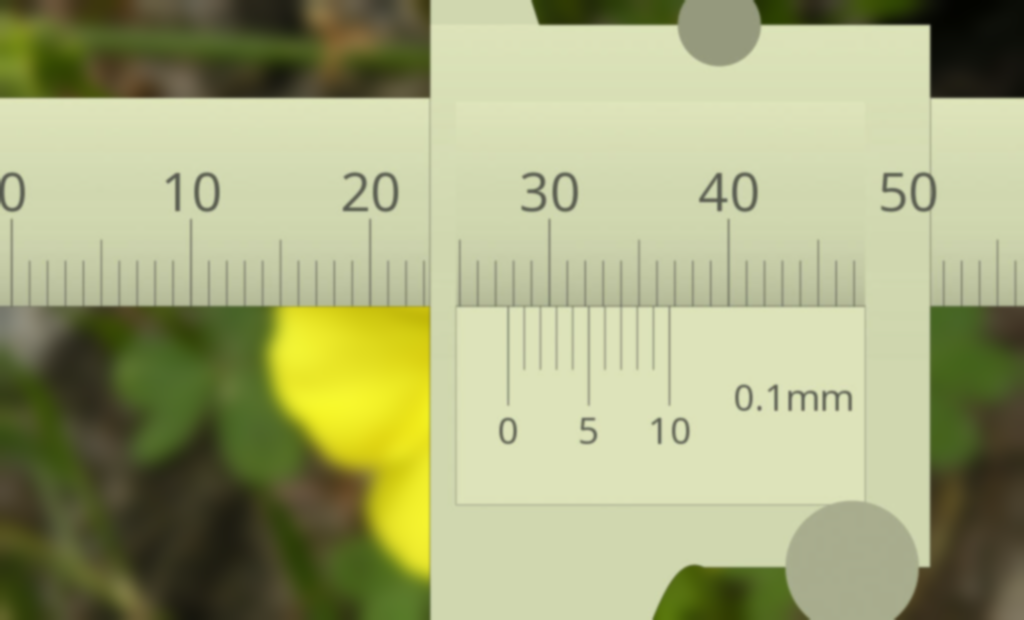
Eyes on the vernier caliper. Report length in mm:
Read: 27.7 mm
